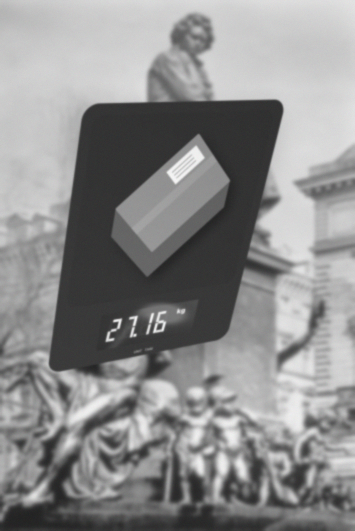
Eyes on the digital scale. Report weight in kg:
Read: 27.16 kg
